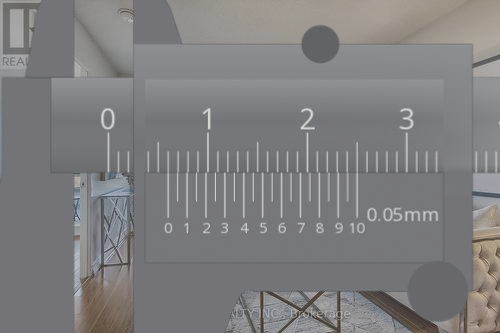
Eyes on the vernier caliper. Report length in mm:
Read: 6.0 mm
